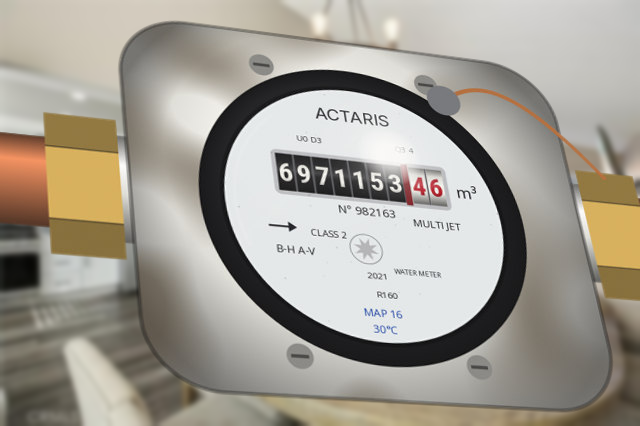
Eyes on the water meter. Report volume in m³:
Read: 6971153.46 m³
